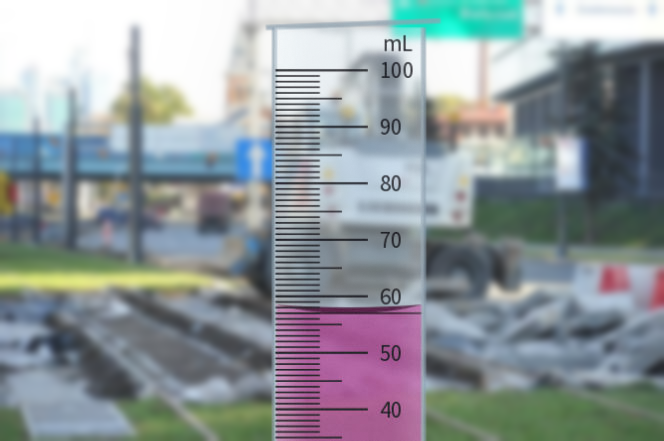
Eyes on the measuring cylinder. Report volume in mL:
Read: 57 mL
